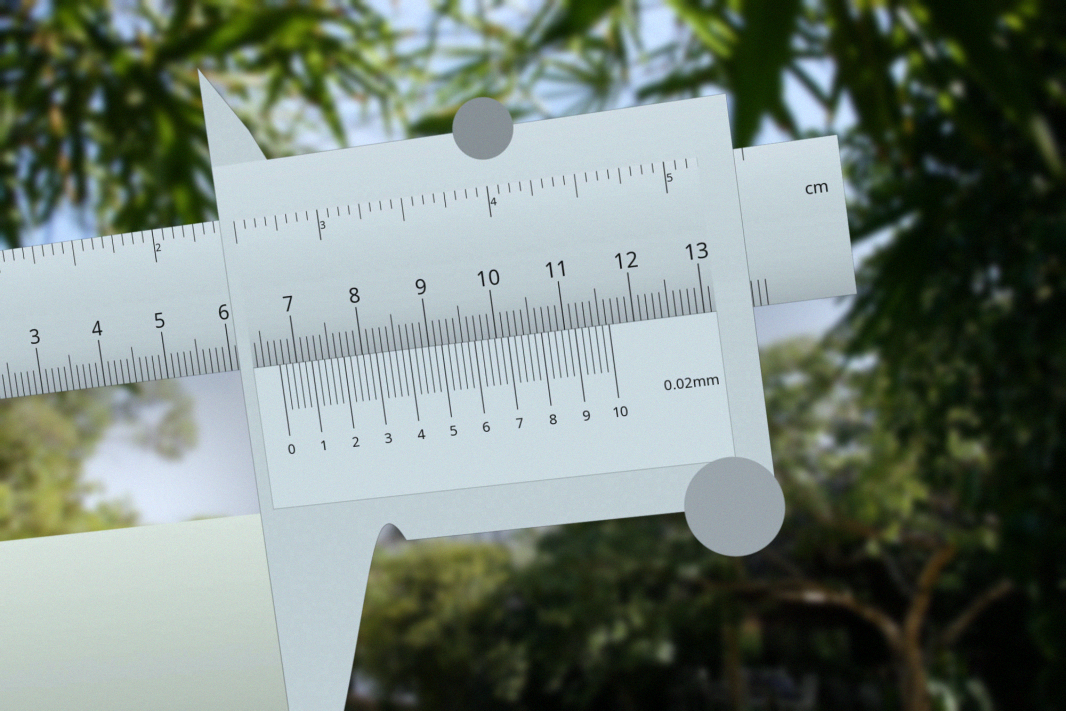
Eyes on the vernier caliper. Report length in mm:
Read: 67.4 mm
